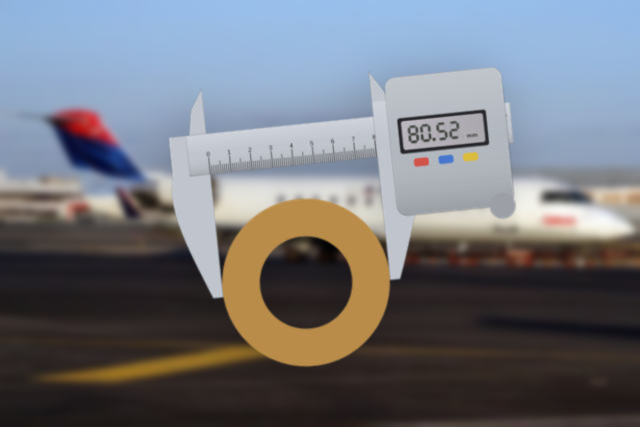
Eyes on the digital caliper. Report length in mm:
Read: 80.52 mm
